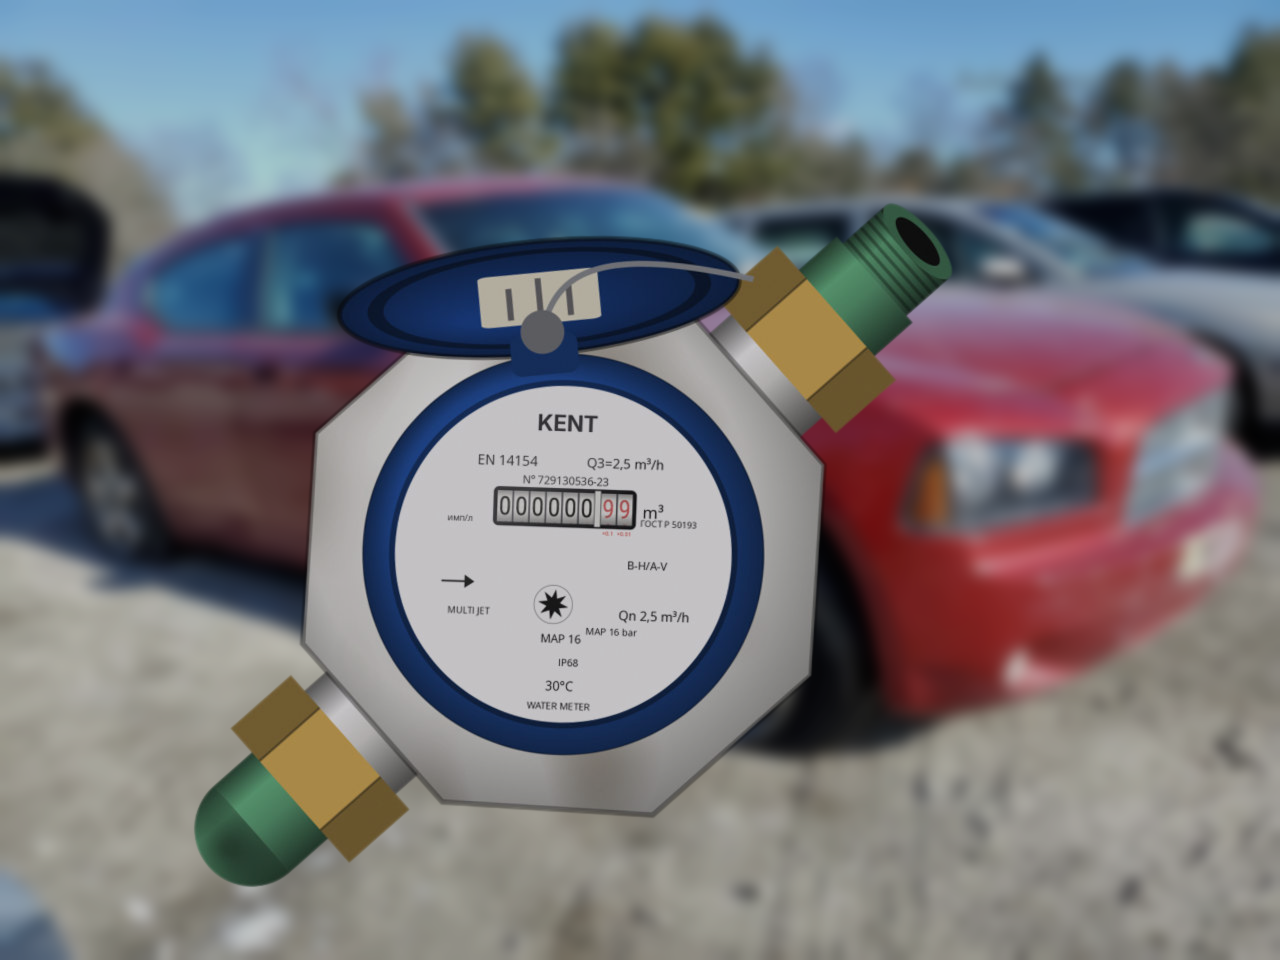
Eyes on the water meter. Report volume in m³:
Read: 0.99 m³
